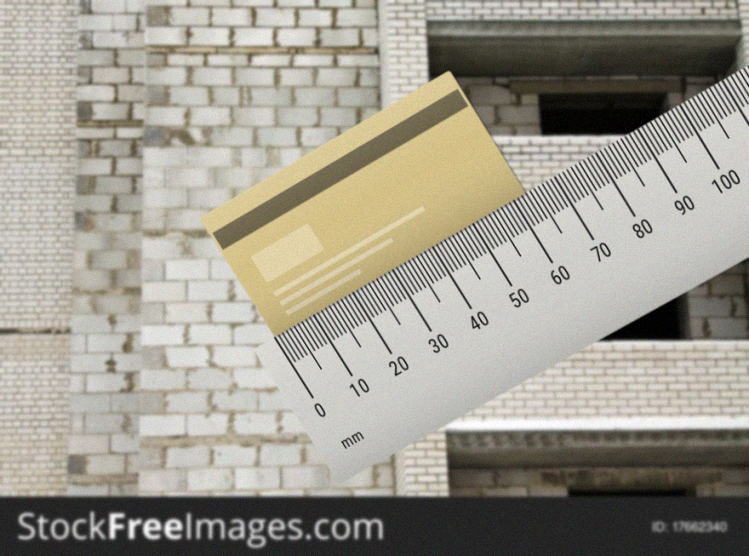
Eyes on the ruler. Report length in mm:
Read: 63 mm
